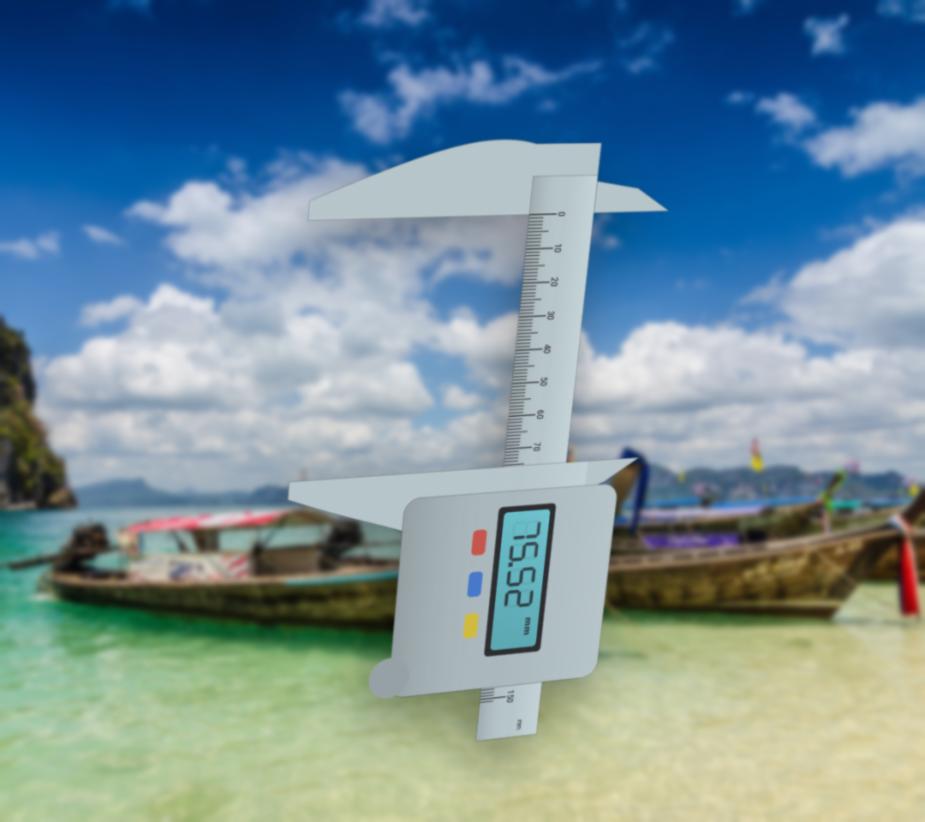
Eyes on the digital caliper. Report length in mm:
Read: 75.52 mm
